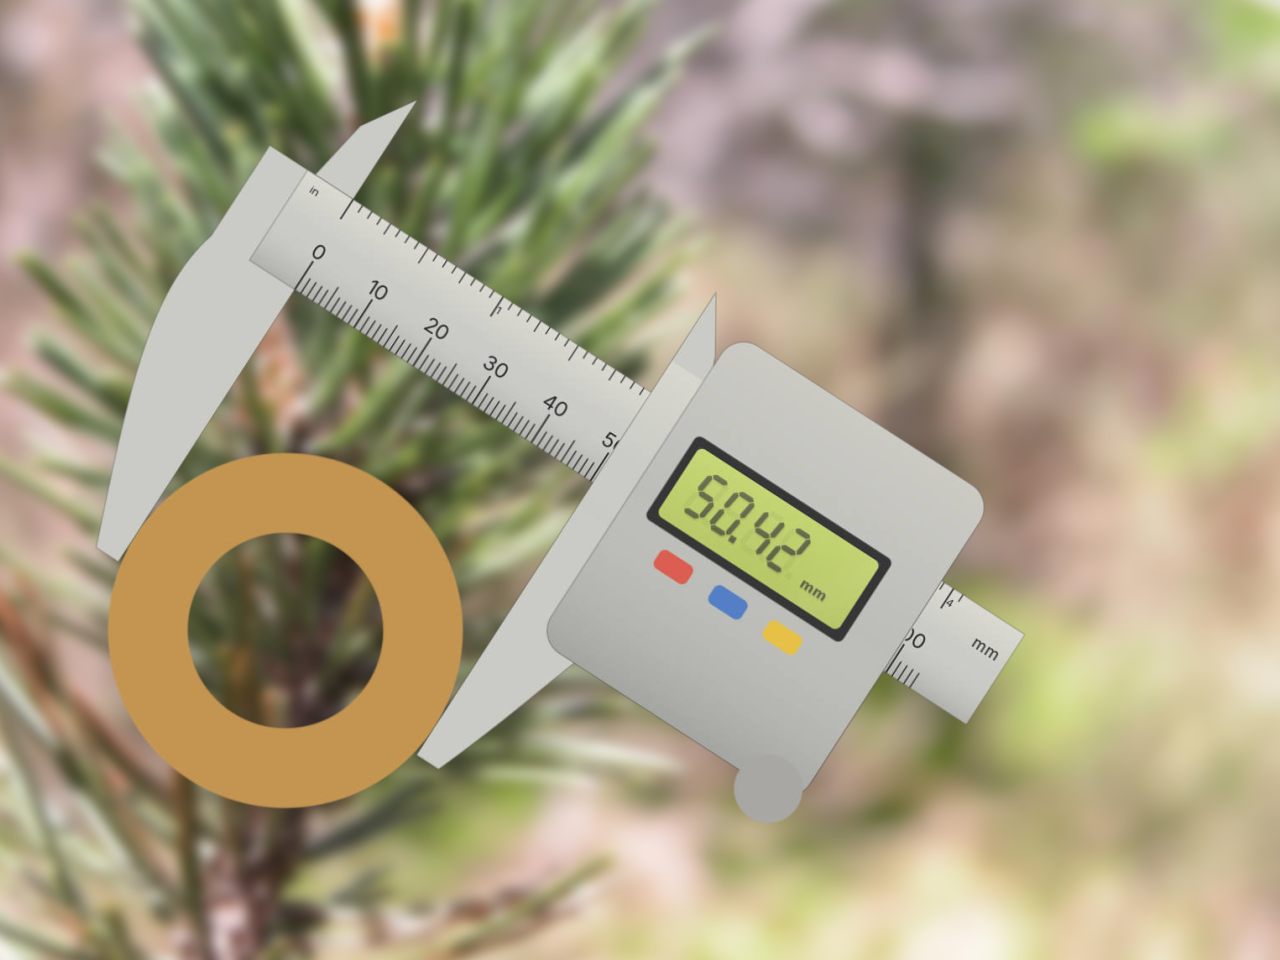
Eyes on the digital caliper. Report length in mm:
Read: 50.42 mm
